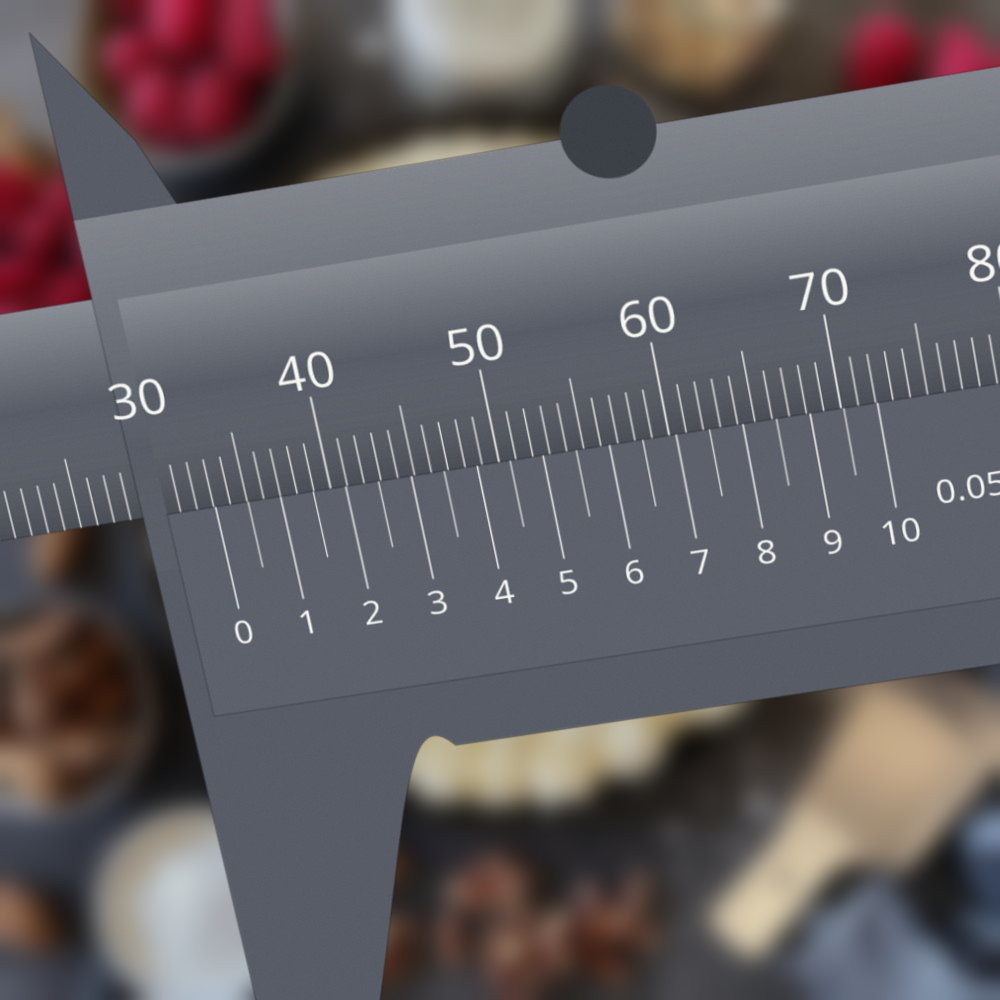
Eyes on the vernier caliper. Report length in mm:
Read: 33.1 mm
